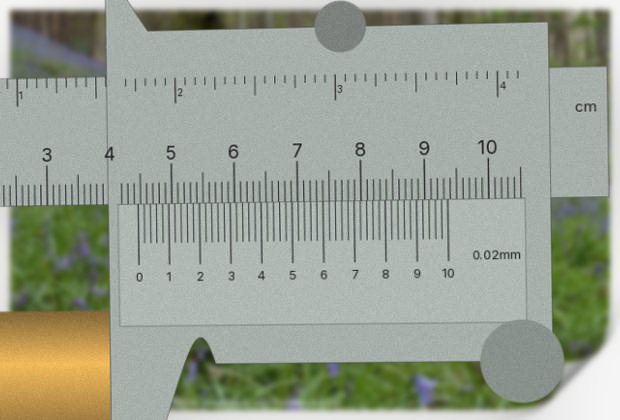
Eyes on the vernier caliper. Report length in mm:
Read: 44.6 mm
